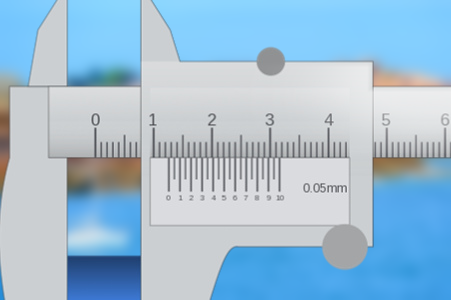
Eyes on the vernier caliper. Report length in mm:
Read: 12.6 mm
